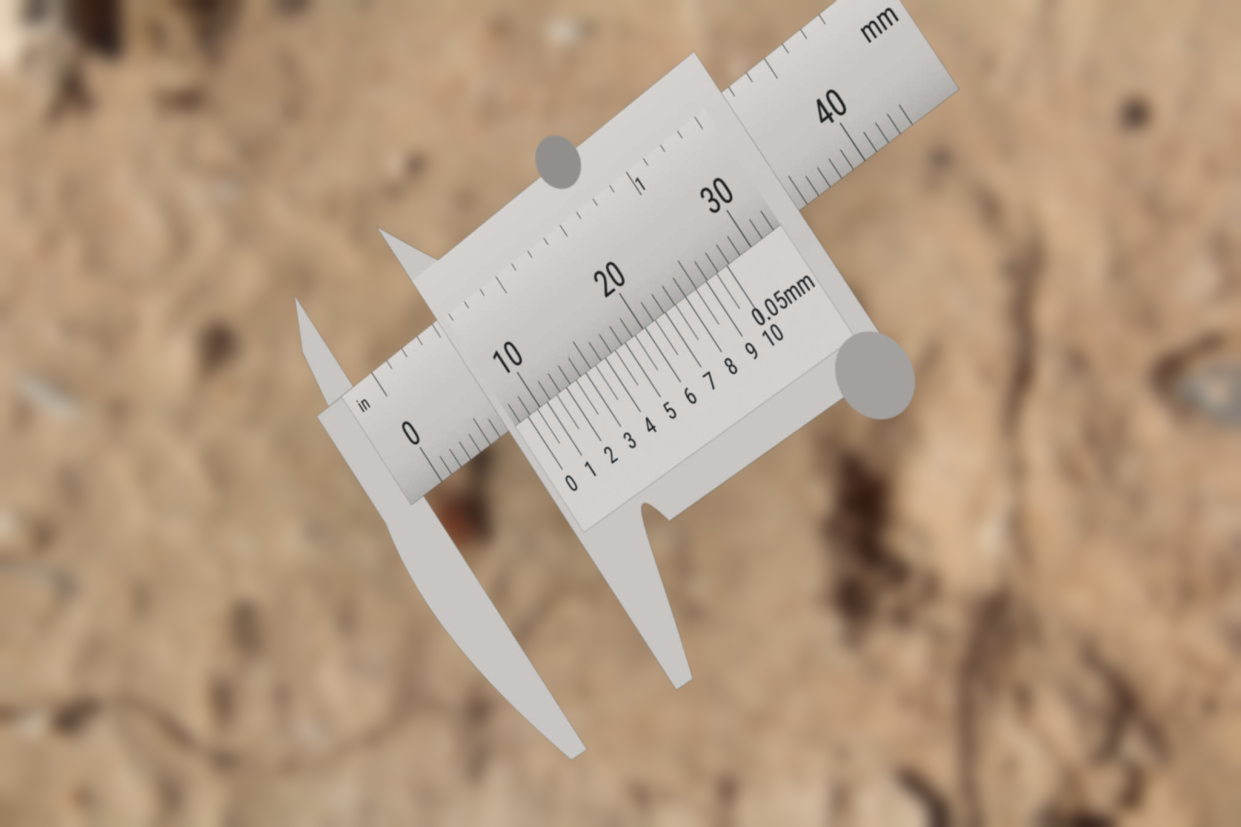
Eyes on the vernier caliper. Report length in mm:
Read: 8.8 mm
